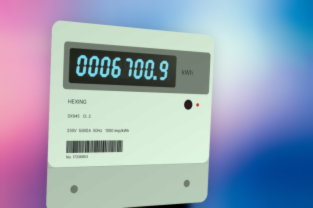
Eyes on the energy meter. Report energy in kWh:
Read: 6700.9 kWh
